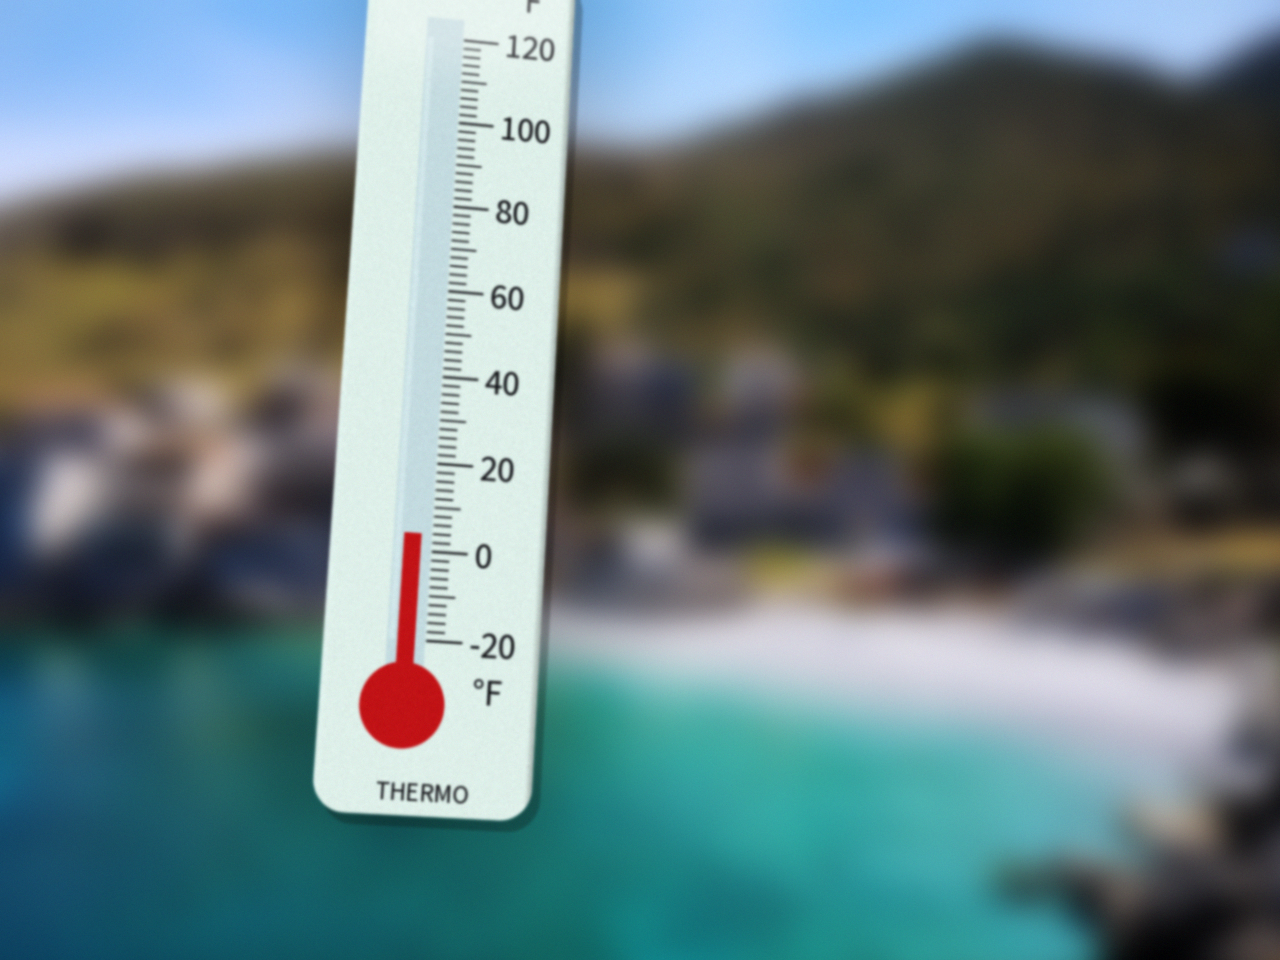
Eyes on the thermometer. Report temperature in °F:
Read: 4 °F
